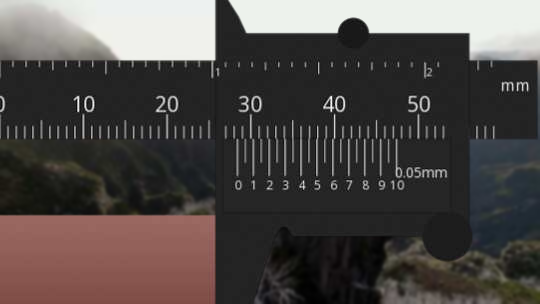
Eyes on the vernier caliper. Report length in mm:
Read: 28.4 mm
